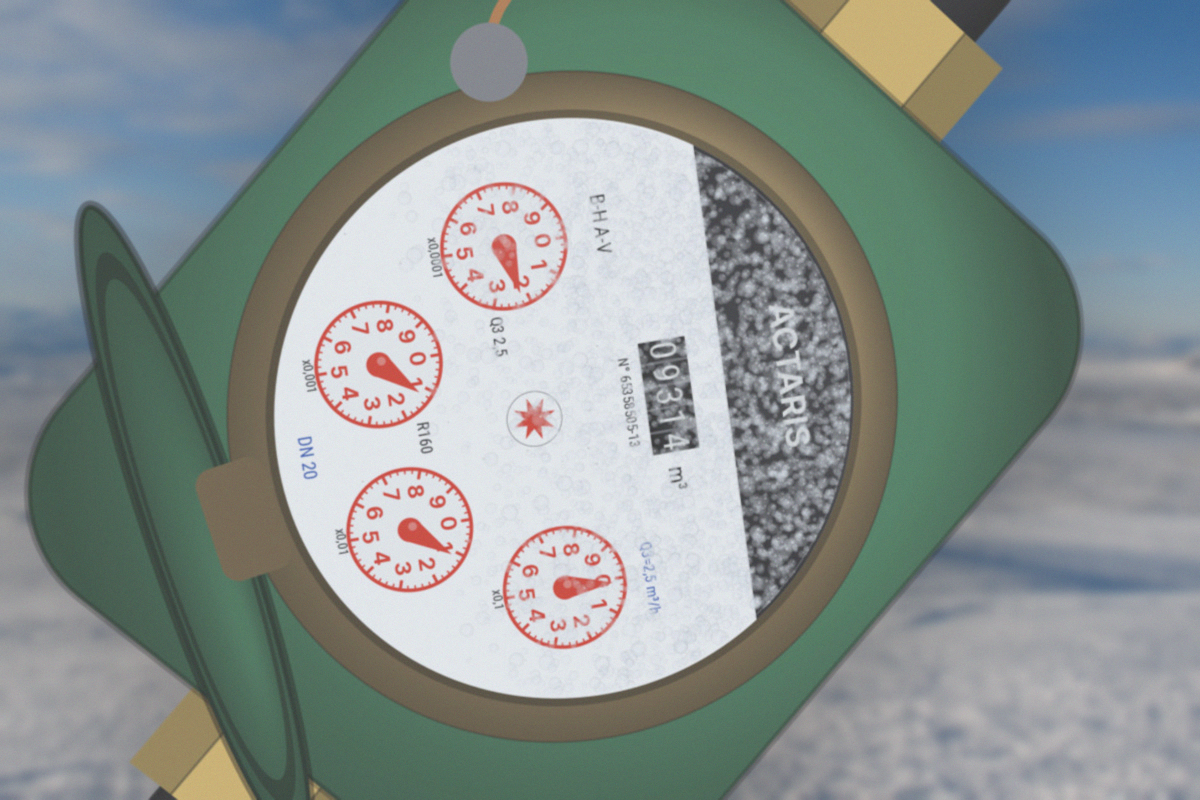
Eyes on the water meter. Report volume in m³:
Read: 9314.0112 m³
